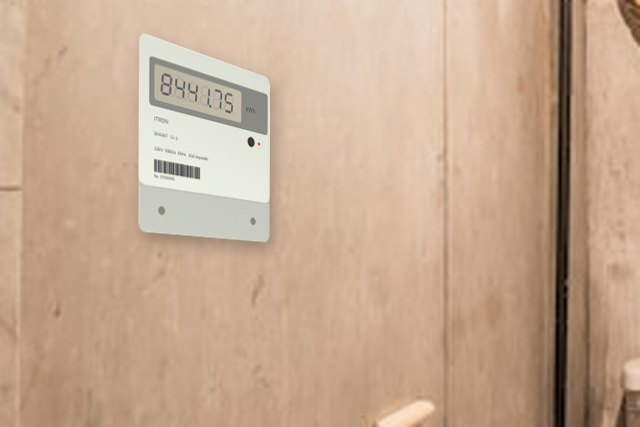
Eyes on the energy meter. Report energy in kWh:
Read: 8441.75 kWh
